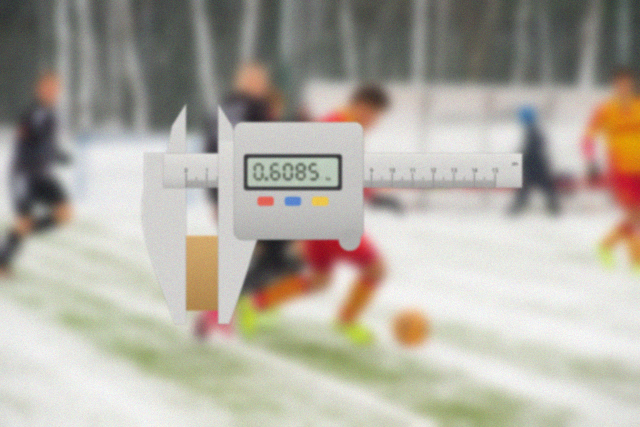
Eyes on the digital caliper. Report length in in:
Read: 0.6085 in
